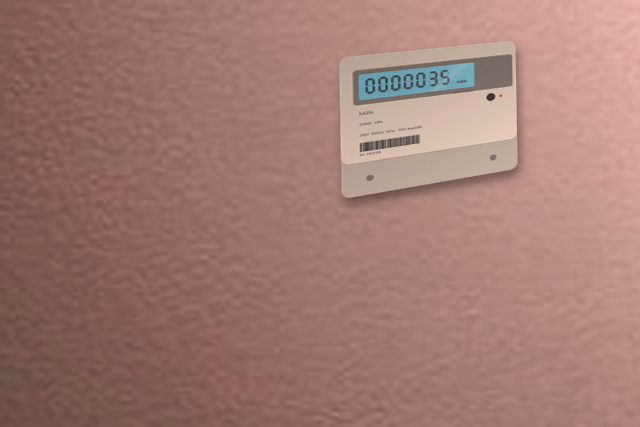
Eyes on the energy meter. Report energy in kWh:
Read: 35 kWh
